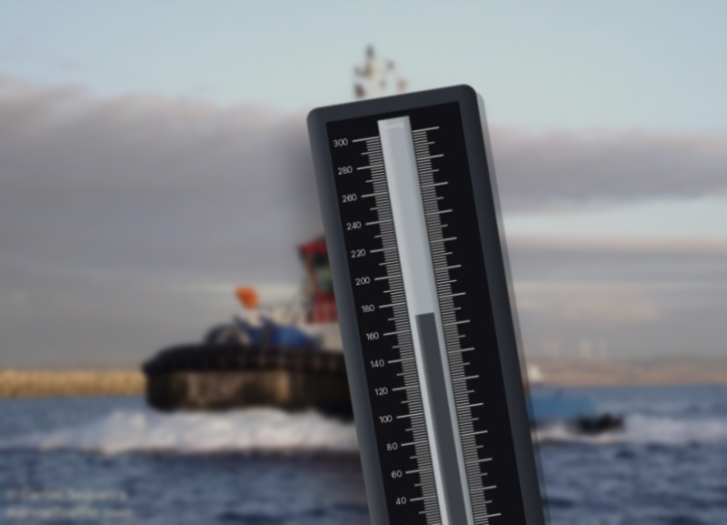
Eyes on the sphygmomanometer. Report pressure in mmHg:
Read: 170 mmHg
